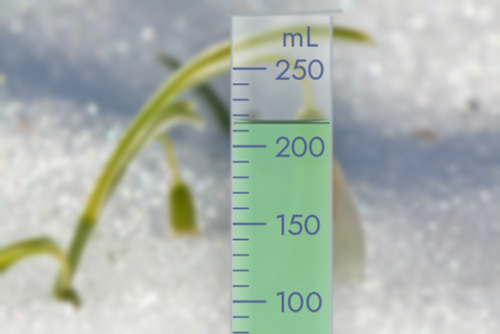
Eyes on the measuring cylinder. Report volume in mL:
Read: 215 mL
